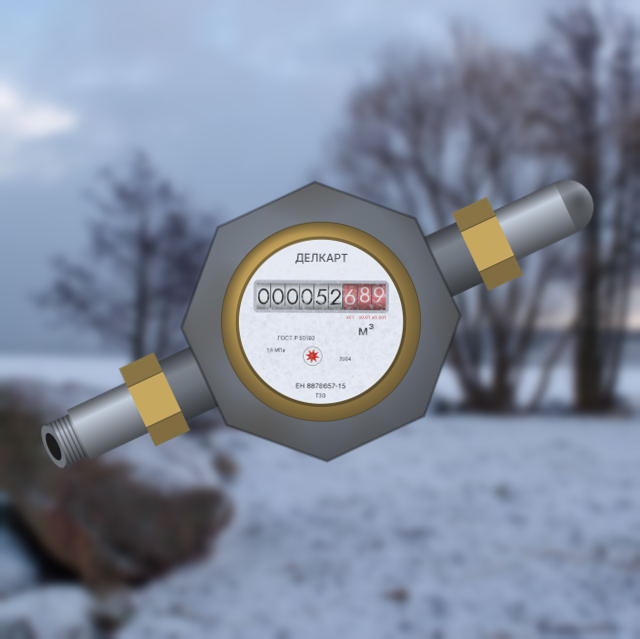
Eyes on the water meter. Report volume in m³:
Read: 52.689 m³
